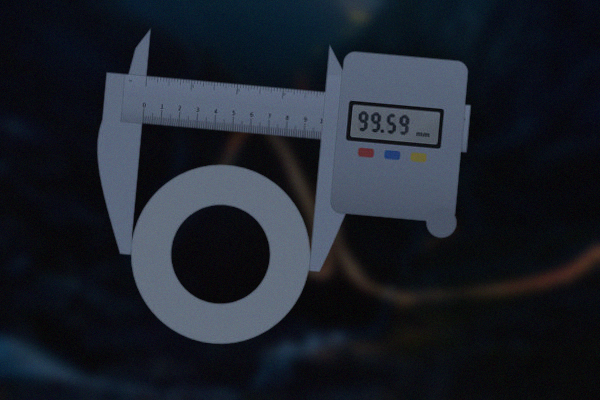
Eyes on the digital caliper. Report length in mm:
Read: 99.59 mm
